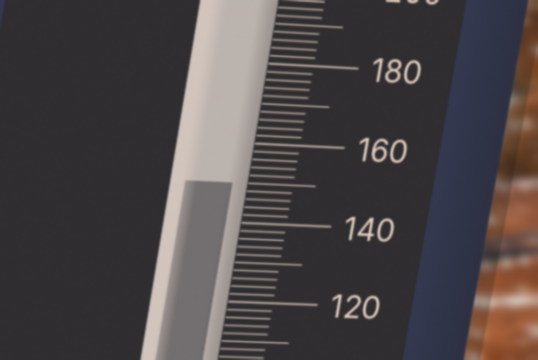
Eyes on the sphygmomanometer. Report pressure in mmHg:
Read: 150 mmHg
